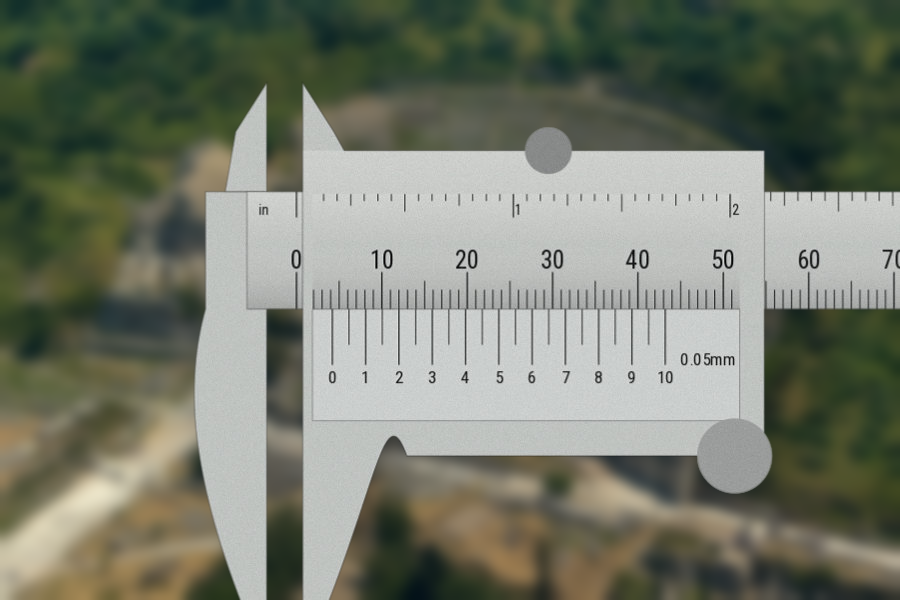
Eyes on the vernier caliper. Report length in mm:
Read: 4.2 mm
